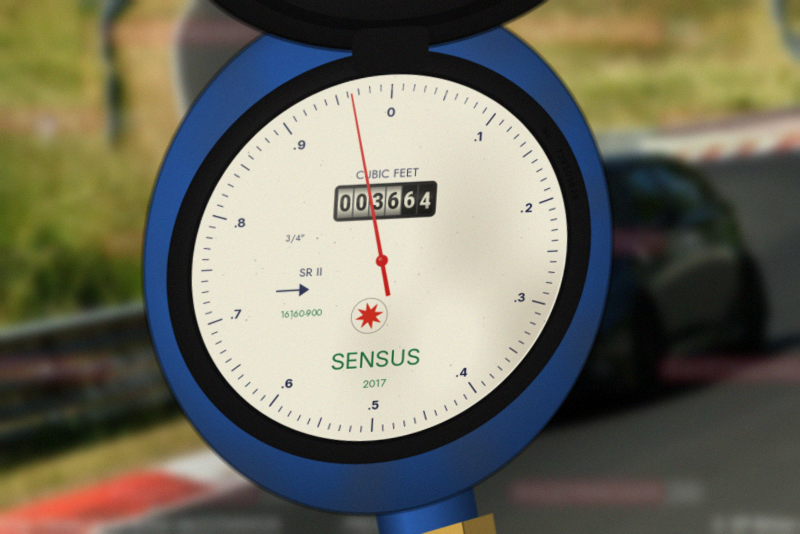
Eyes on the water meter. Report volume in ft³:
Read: 3663.96 ft³
